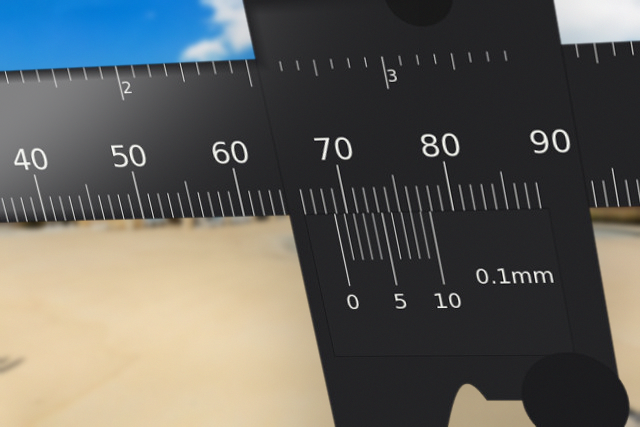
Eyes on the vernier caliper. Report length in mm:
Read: 68.8 mm
